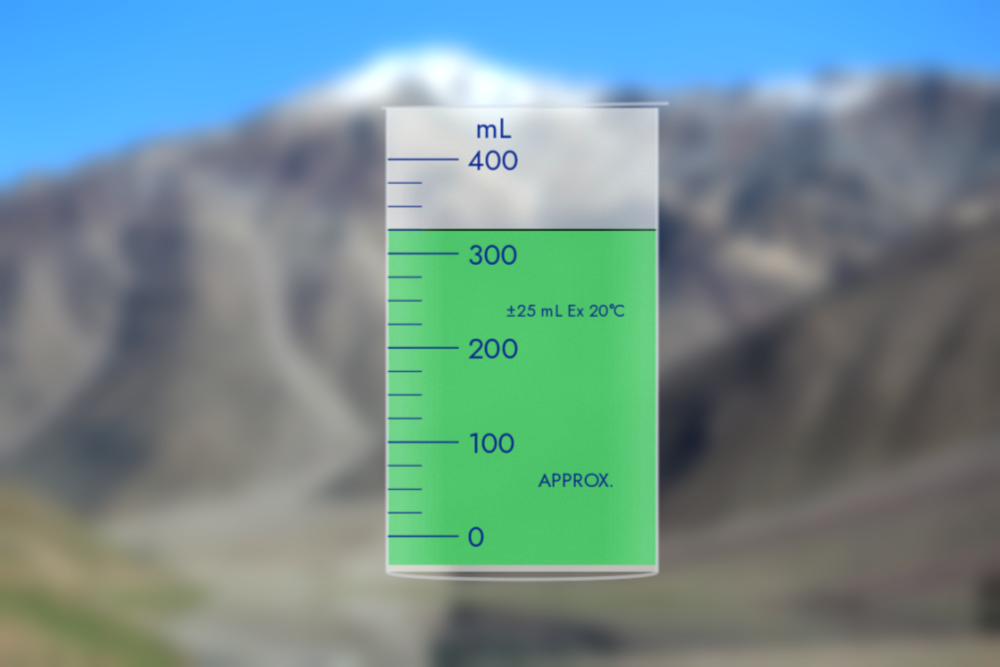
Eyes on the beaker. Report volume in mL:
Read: 325 mL
